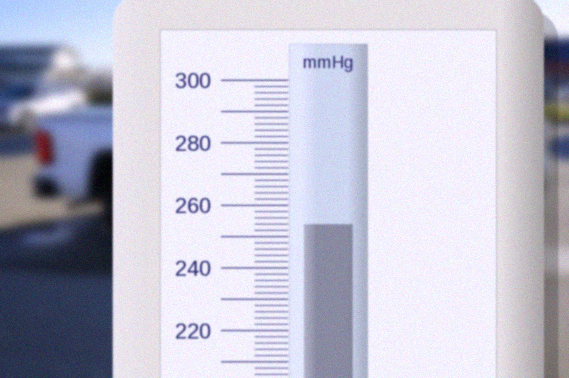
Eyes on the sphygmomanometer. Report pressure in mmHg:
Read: 254 mmHg
